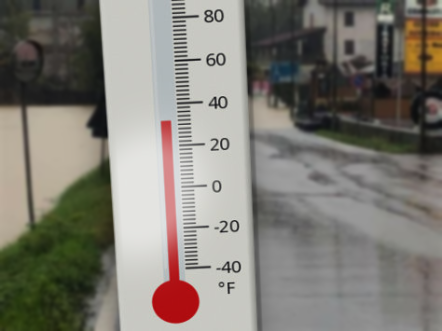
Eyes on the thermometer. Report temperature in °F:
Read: 32 °F
